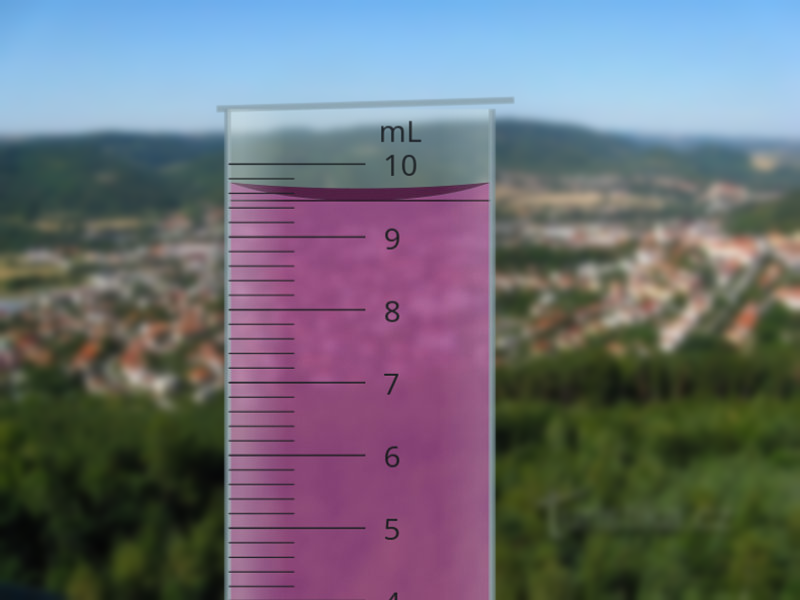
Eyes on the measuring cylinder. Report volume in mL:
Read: 9.5 mL
